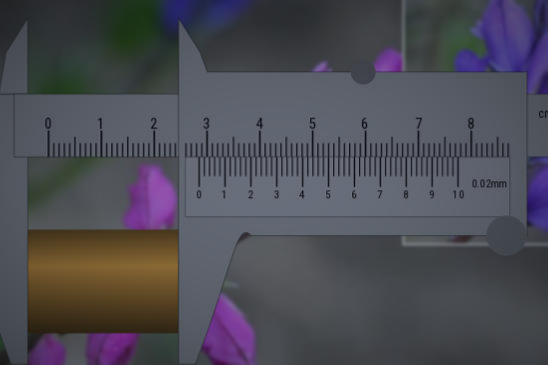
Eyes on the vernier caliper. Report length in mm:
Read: 28.5 mm
